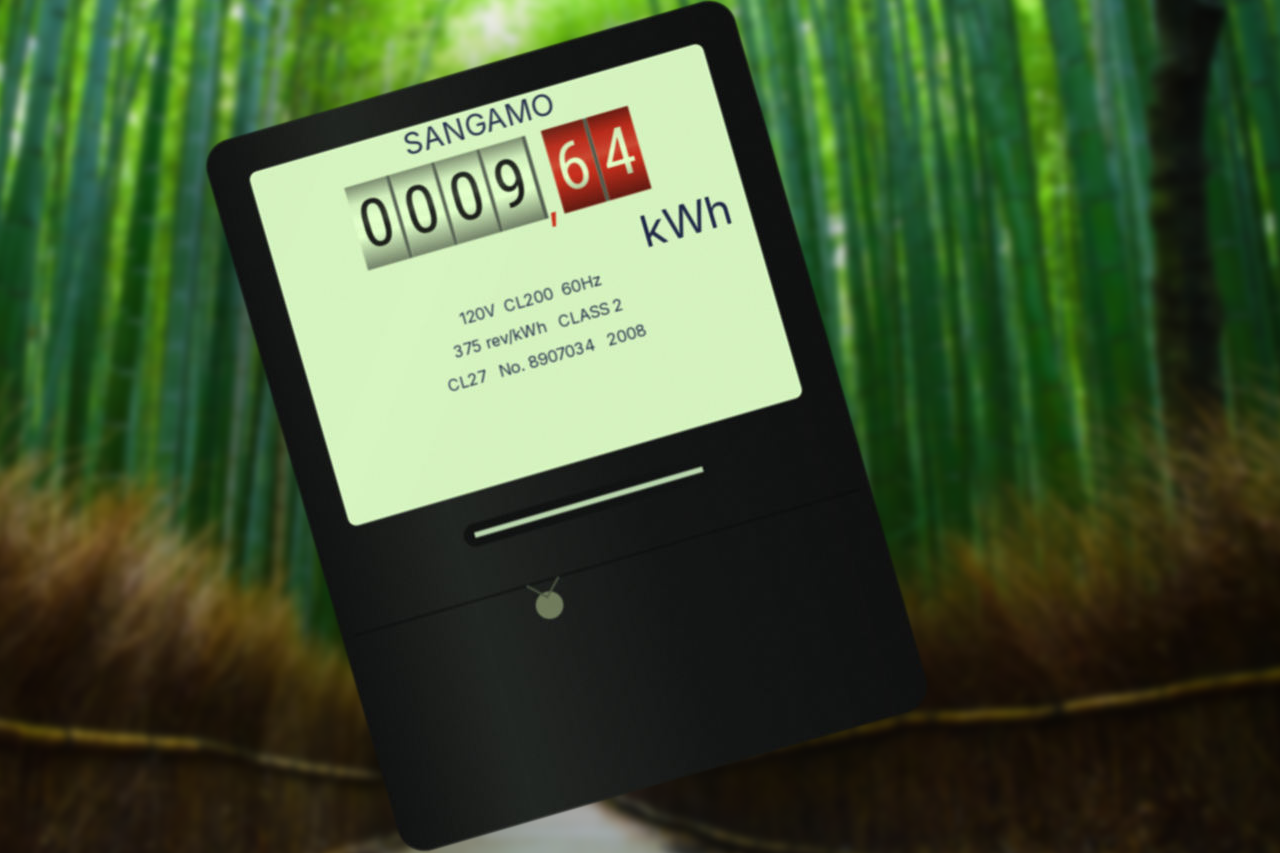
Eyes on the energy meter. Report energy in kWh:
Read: 9.64 kWh
